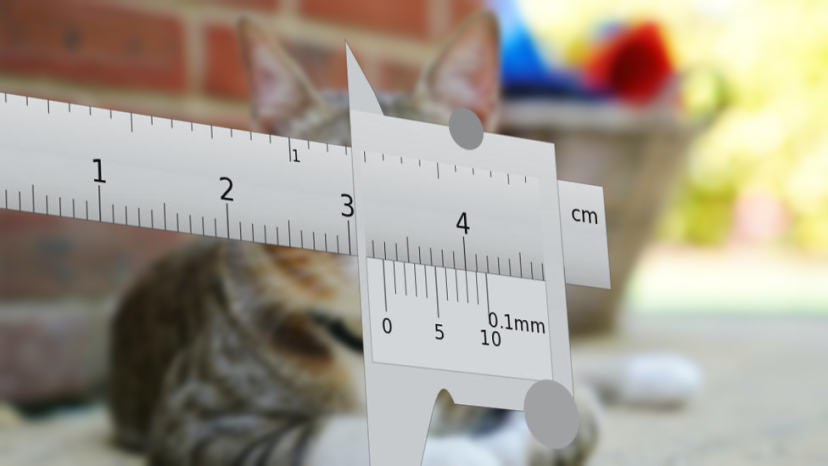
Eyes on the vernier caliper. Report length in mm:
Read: 32.8 mm
